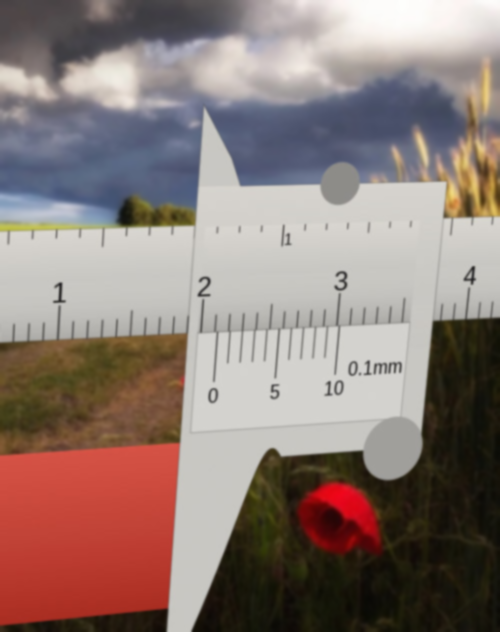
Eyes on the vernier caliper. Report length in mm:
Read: 21.2 mm
